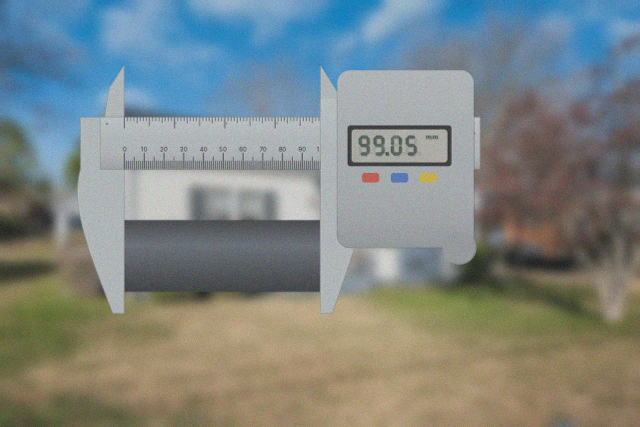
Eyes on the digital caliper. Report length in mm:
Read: 99.05 mm
